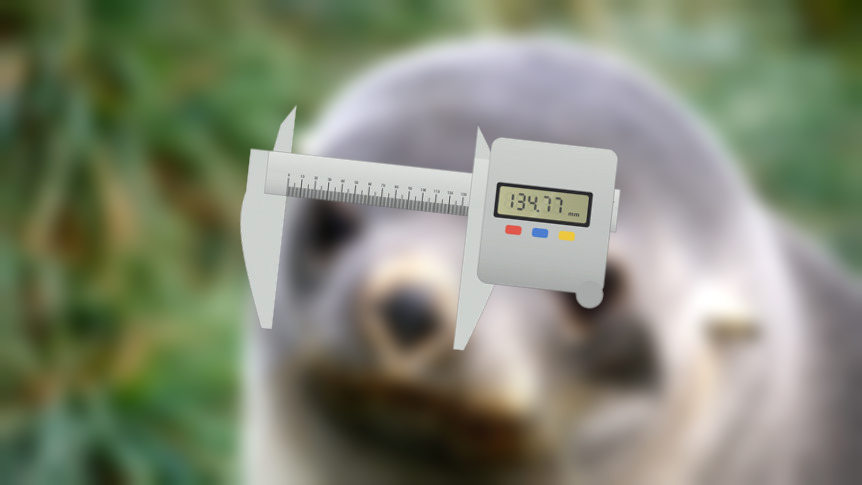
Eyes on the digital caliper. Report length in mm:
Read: 134.77 mm
